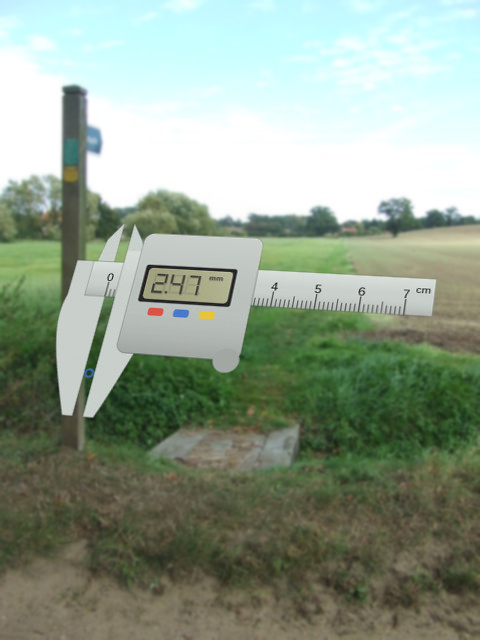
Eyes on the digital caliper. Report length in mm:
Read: 2.47 mm
